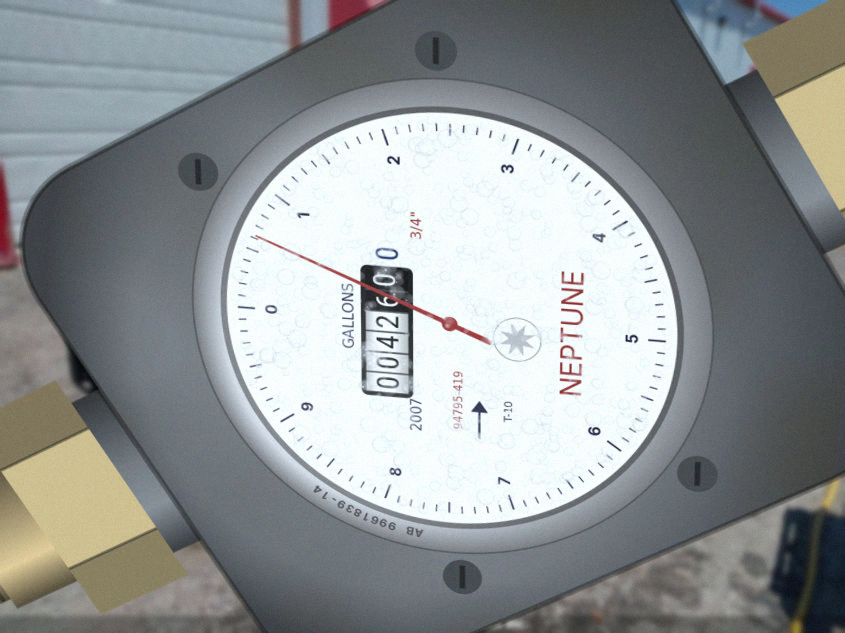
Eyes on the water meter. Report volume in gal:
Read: 42600.6 gal
